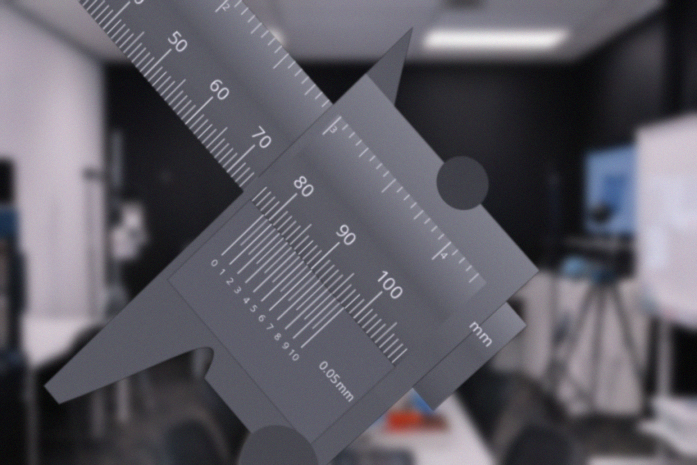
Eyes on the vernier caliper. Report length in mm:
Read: 78.8 mm
